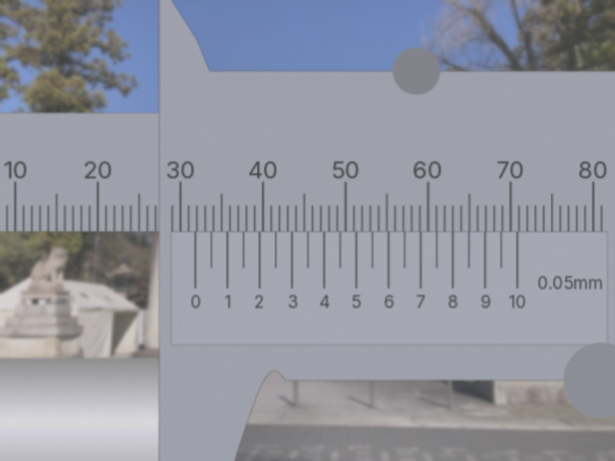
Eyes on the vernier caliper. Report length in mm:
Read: 31.8 mm
